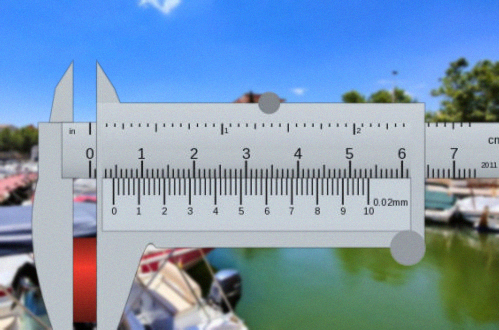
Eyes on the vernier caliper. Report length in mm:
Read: 4.5 mm
